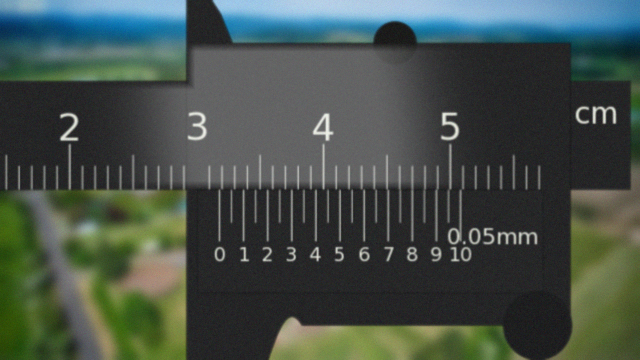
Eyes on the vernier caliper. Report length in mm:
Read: 31.8 mm
